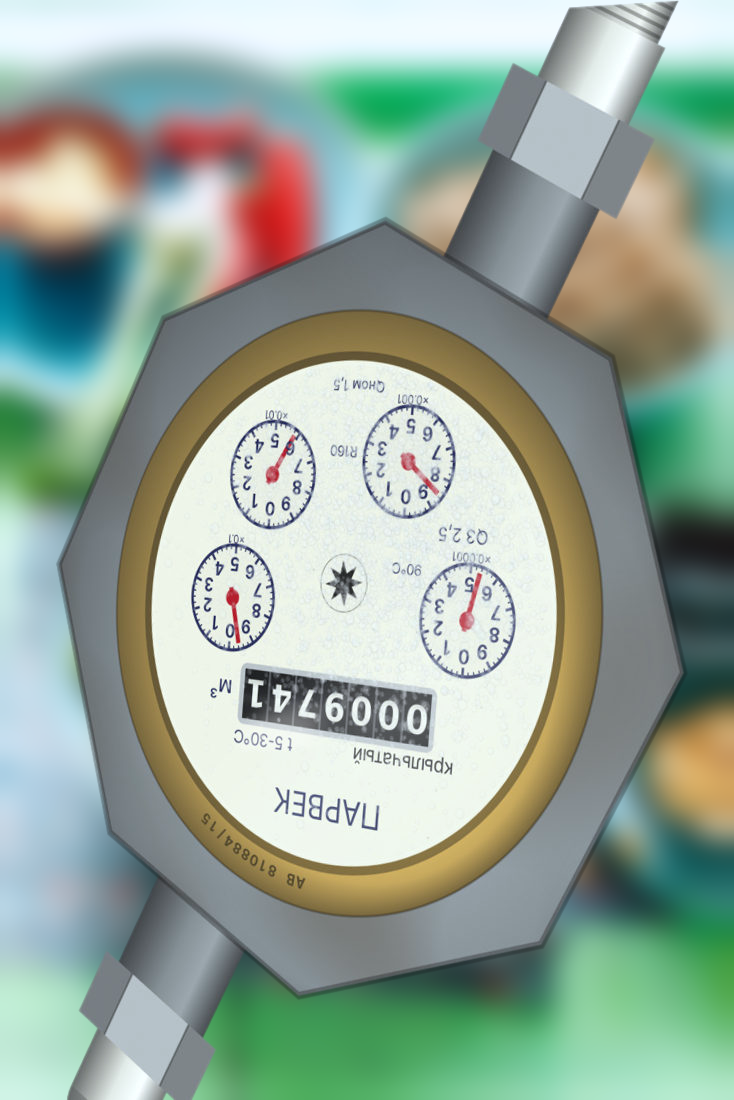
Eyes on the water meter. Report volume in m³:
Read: 9740.9585 m³
